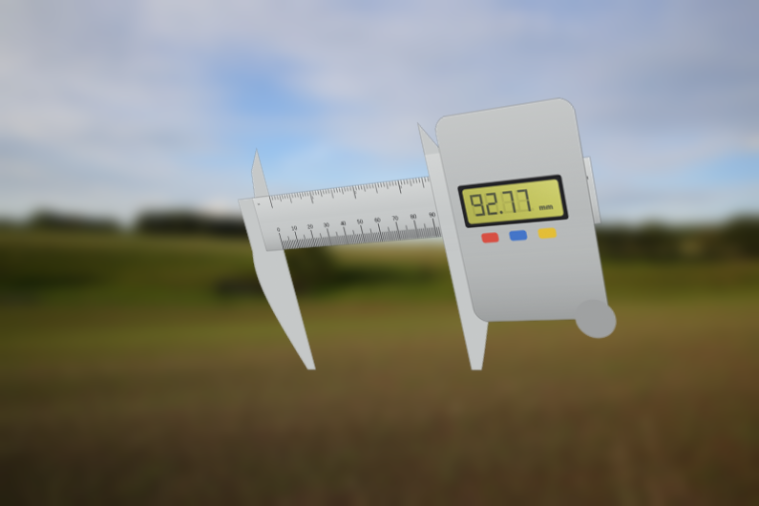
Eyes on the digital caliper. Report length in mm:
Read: 92.77 mm
